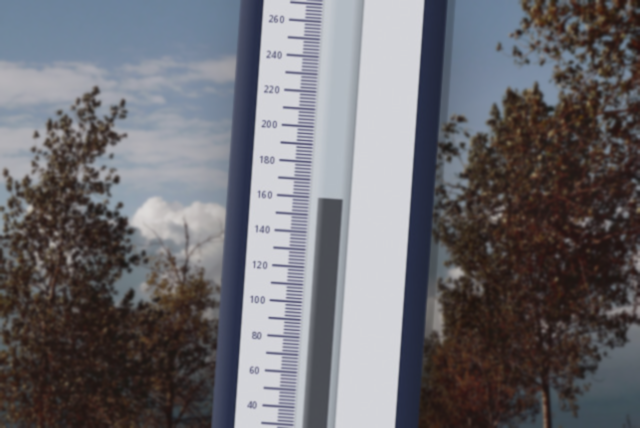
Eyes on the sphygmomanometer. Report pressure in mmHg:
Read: 160 mmHg
